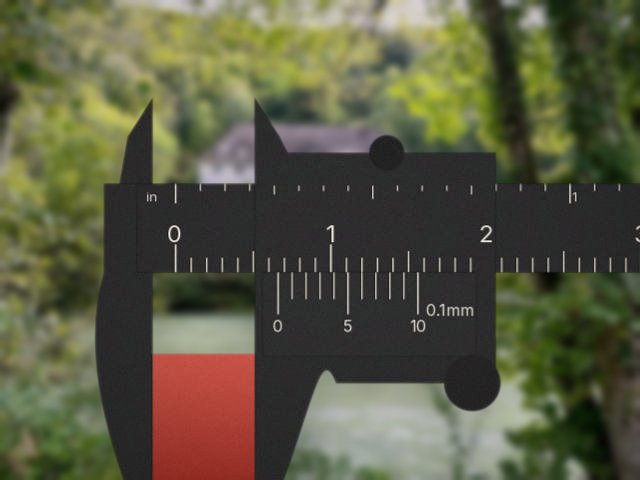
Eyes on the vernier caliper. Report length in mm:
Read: 6.6 mm
